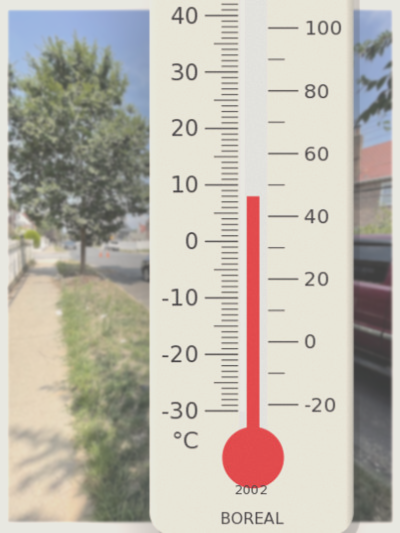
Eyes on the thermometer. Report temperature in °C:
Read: 8 °C
